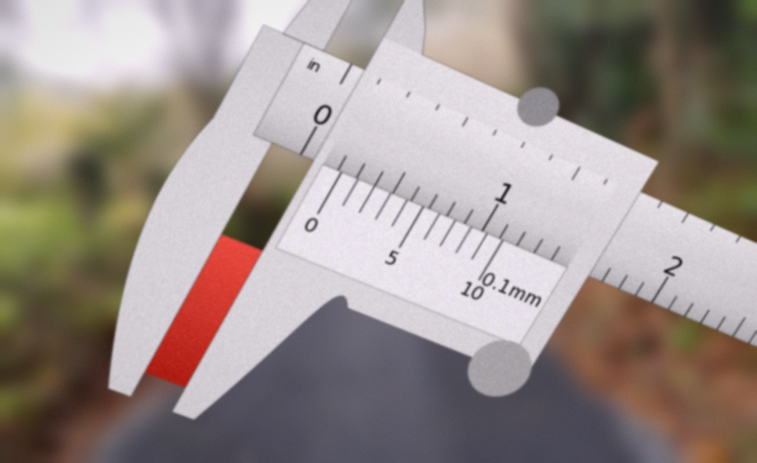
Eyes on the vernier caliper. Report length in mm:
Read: 2.2 mm
